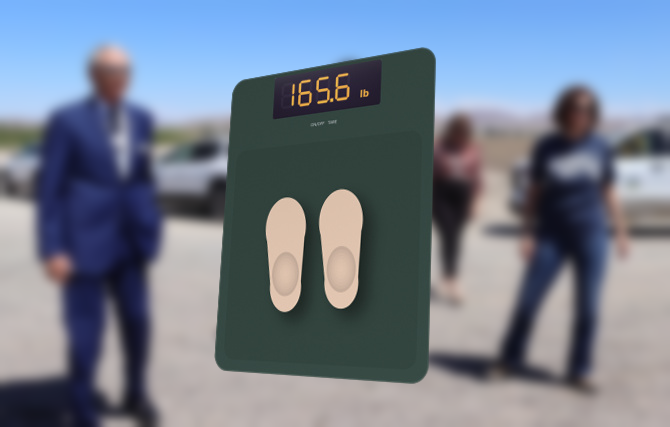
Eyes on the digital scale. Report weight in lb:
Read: 165.6 lb
